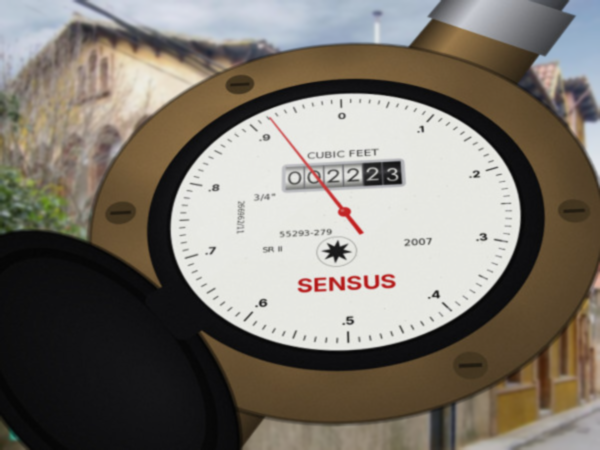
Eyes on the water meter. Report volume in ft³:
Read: 2222.92 ft³
